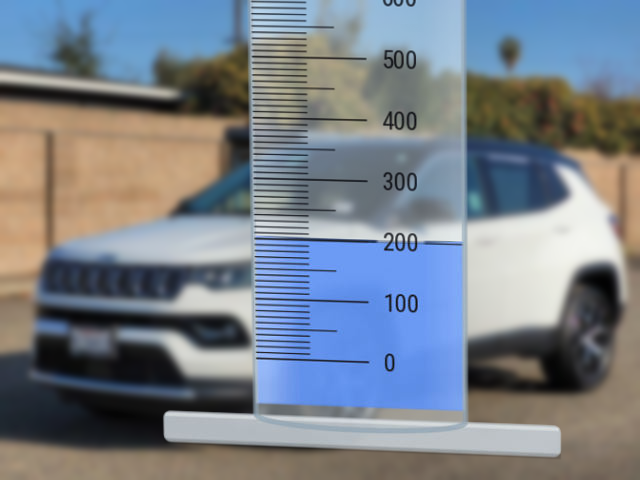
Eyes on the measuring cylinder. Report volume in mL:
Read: 200 mL
